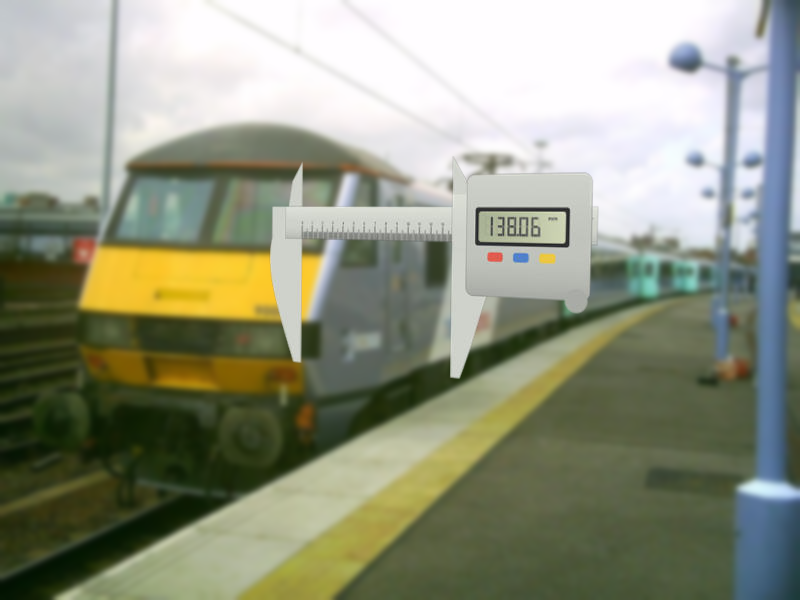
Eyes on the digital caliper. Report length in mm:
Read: 138.06 mm
